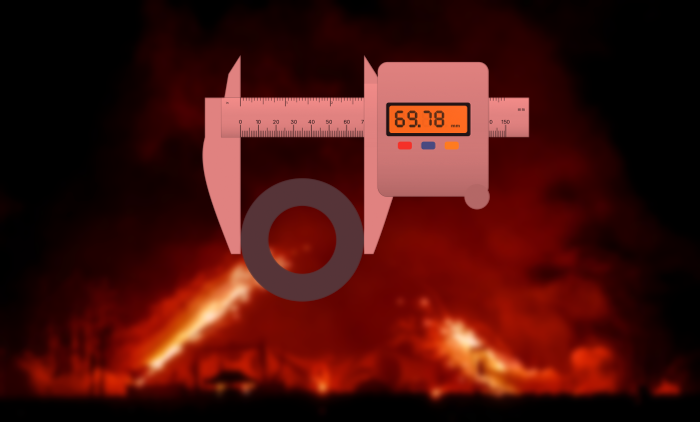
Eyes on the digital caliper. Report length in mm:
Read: 69.78 mm
